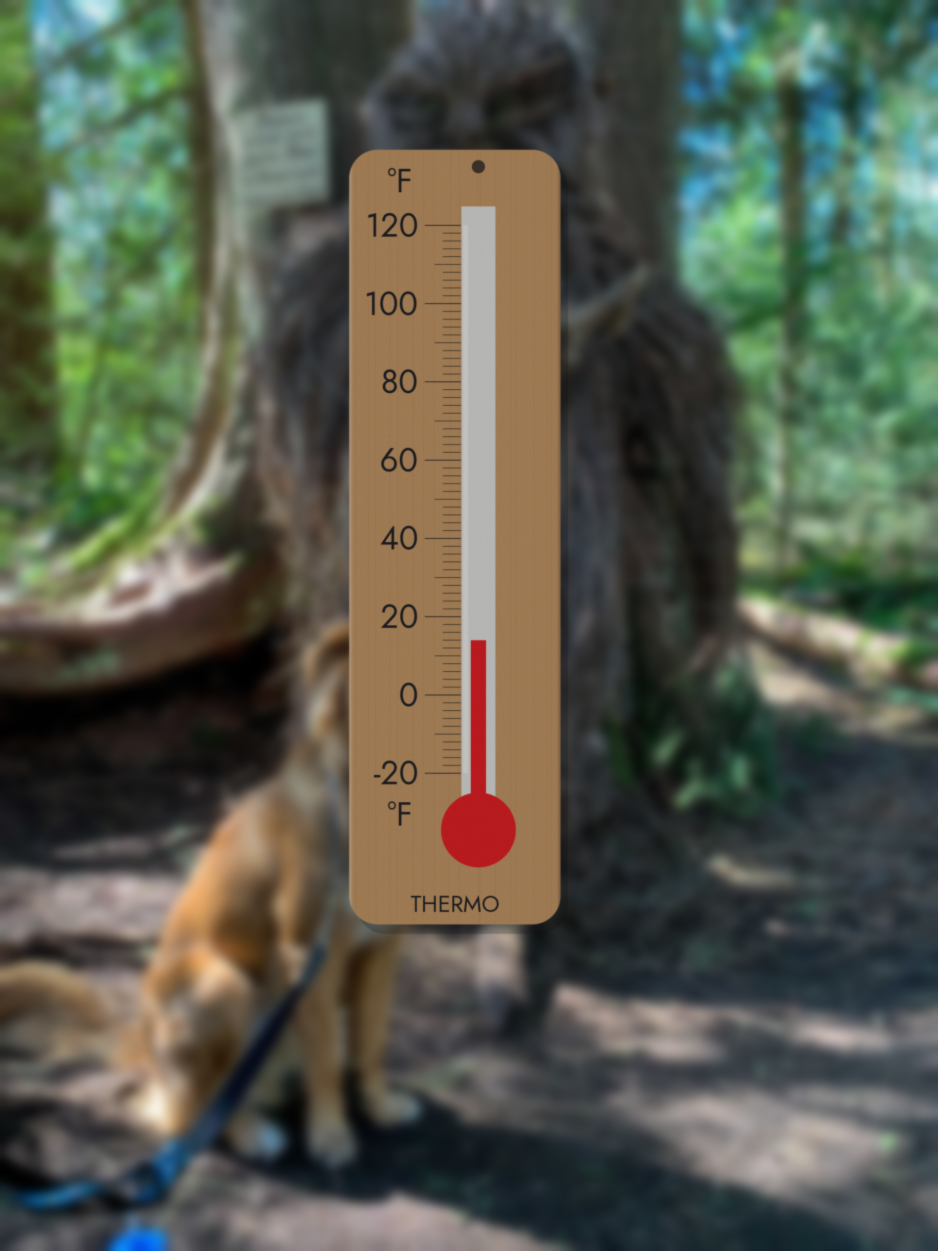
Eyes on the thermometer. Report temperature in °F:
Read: 14 °F
